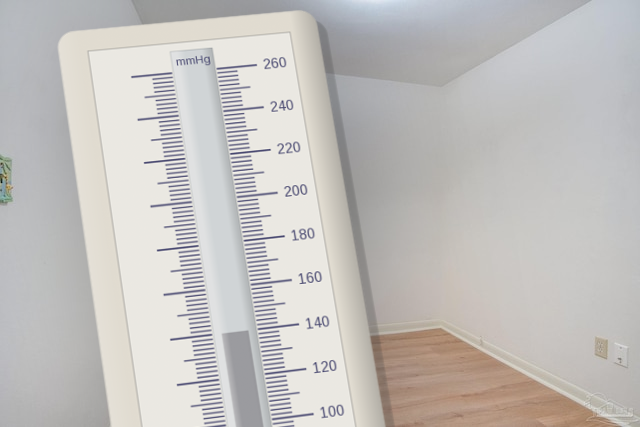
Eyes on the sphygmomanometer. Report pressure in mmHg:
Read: 140 mmHg
